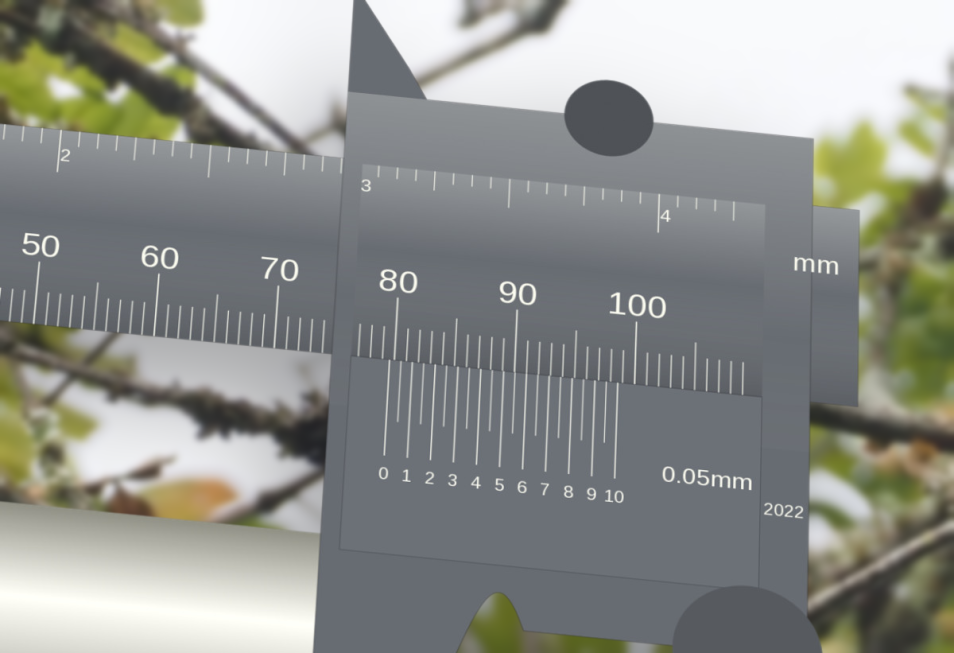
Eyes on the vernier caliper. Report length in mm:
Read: 79.6 mm
